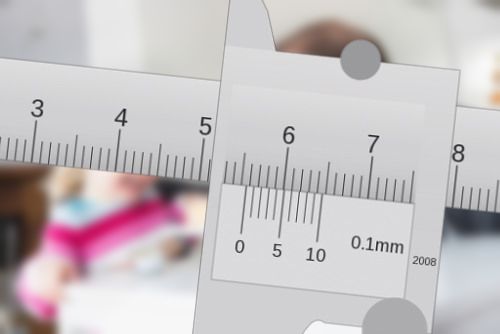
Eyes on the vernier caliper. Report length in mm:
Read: 55.6 mm
